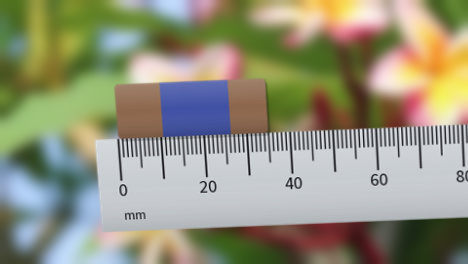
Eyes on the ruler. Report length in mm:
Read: 35 mm
